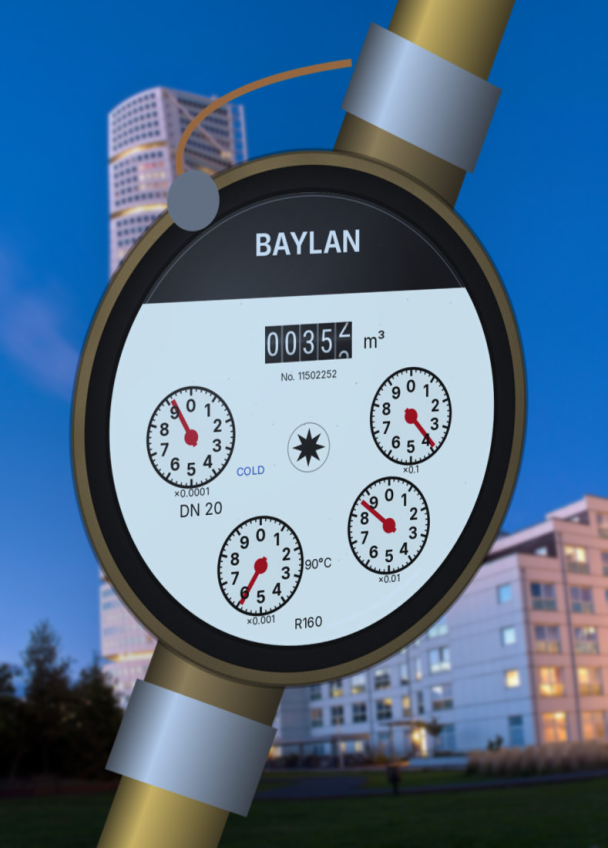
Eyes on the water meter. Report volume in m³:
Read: 352.3859 m³
